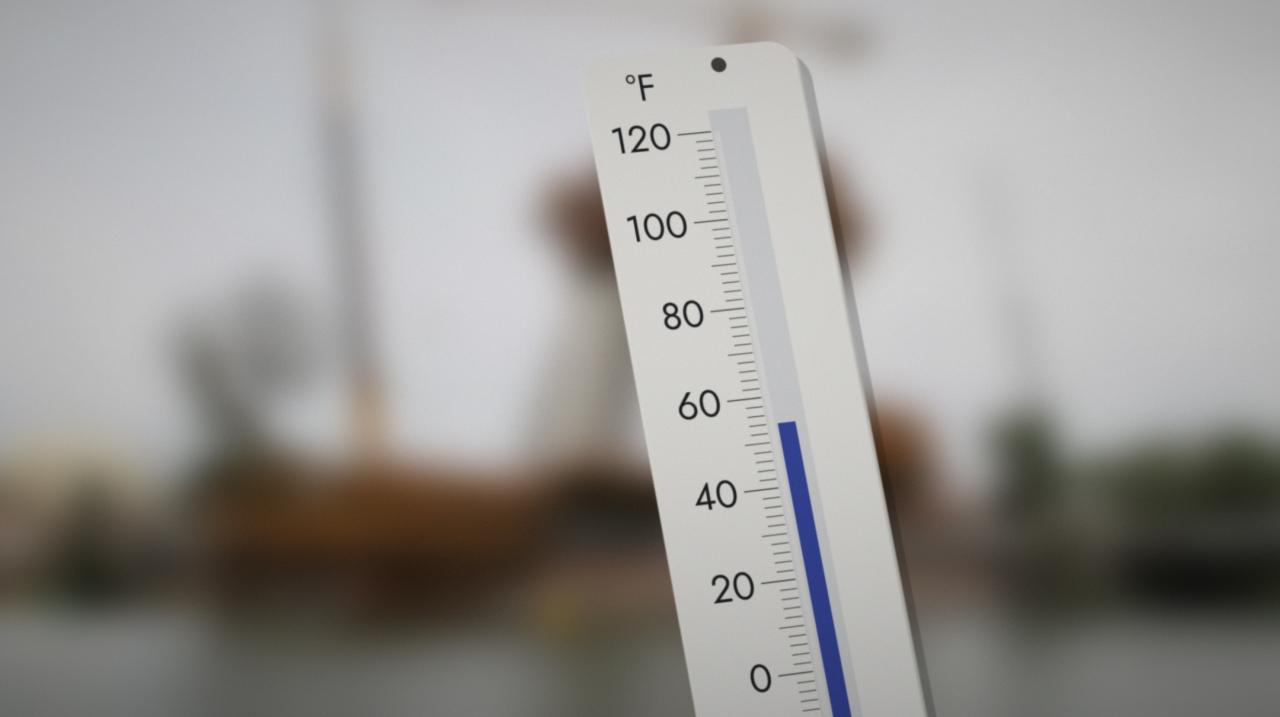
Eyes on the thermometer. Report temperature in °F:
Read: 54 °F
